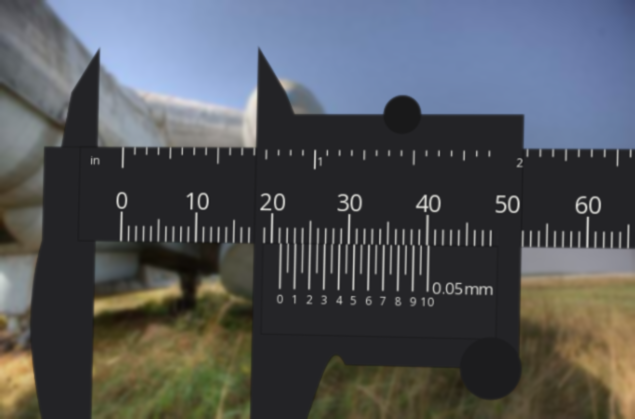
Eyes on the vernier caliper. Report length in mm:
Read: 21.2 mm
